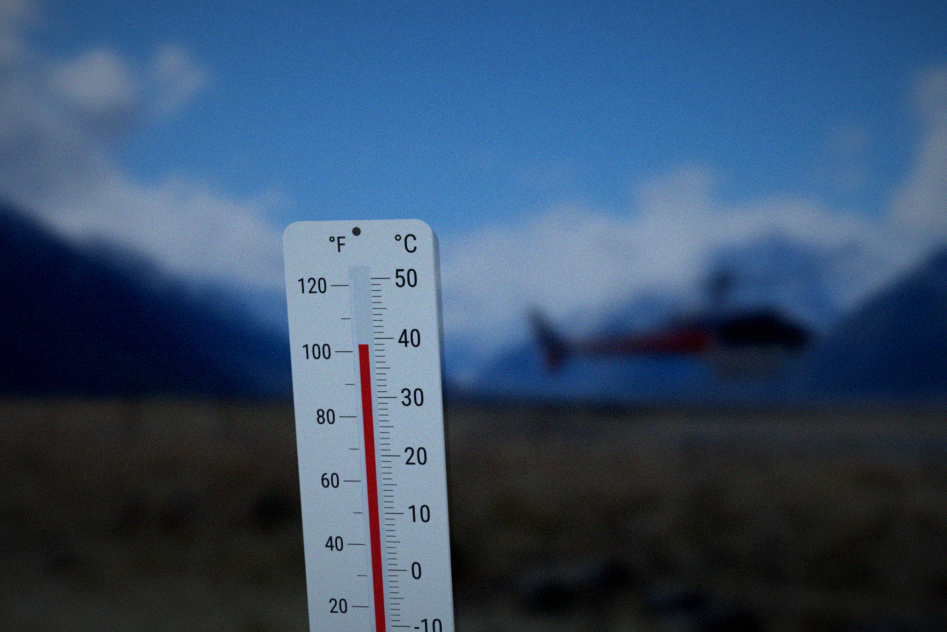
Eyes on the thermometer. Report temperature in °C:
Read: 39 °C
